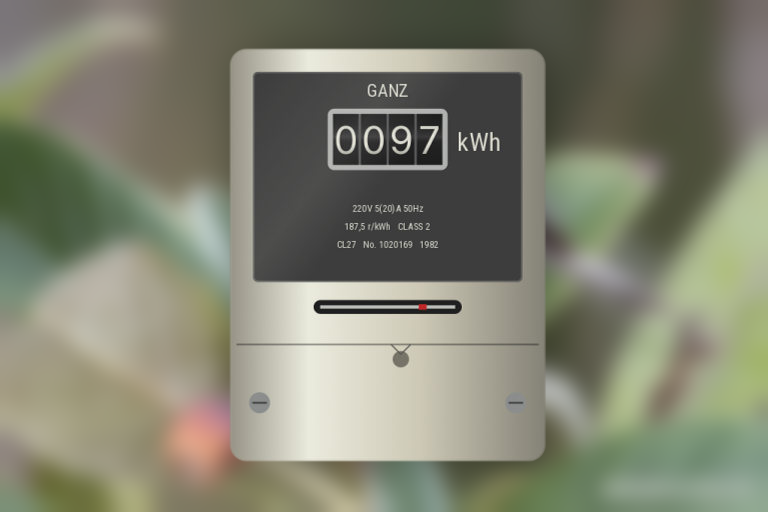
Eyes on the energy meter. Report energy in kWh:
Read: 97 kWh
